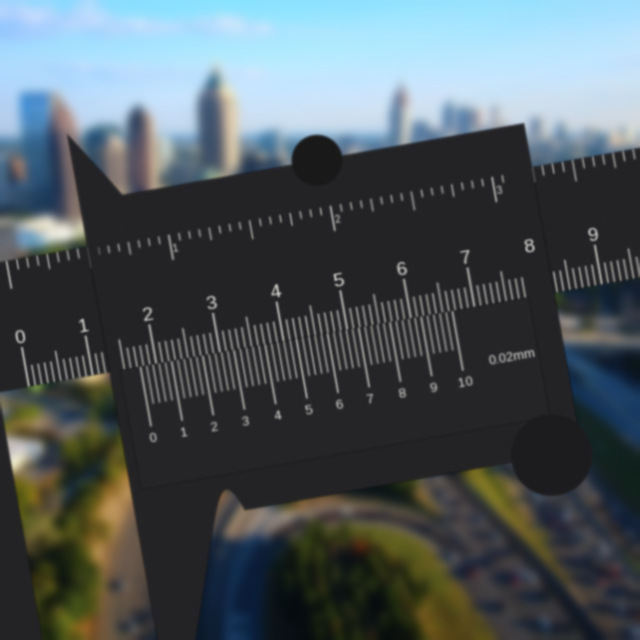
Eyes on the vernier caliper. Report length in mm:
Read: 17.5 mm
